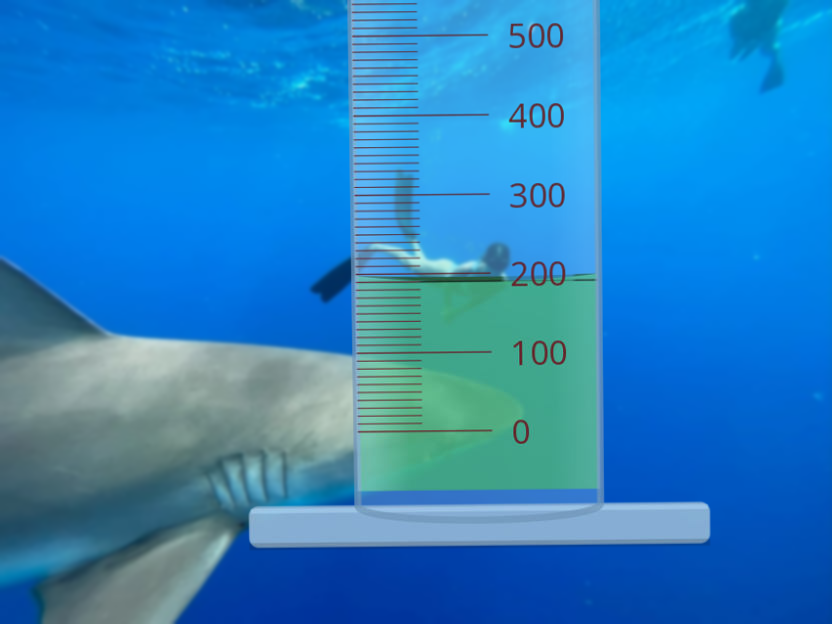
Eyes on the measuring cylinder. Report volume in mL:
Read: 190 mL
